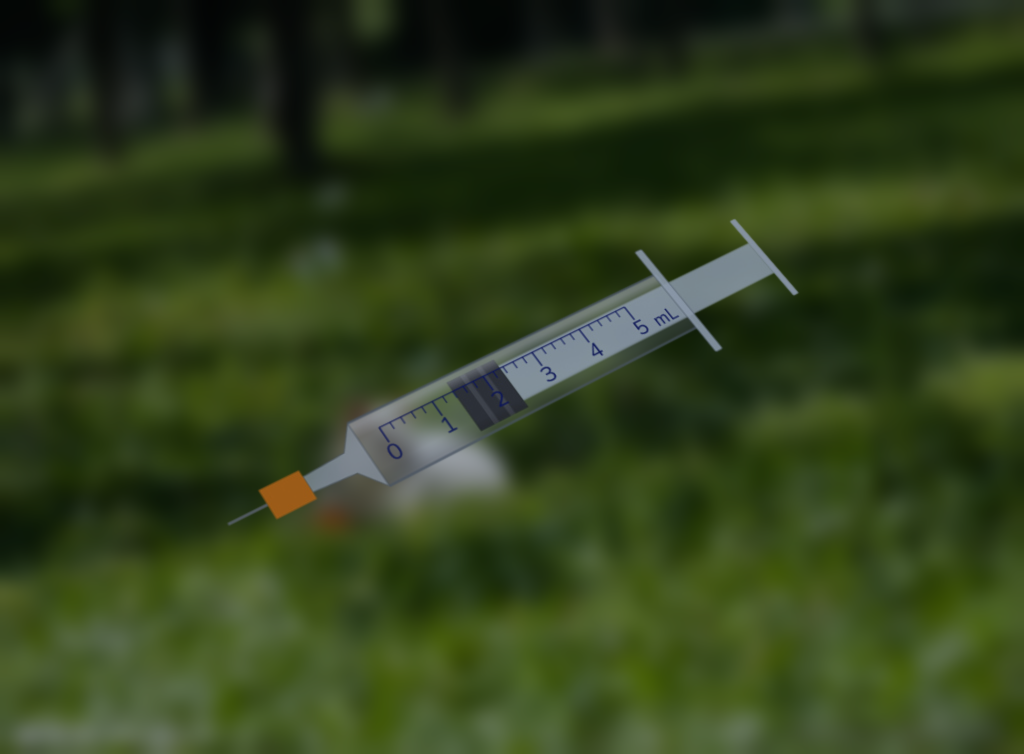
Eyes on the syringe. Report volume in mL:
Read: 1.4 mL
